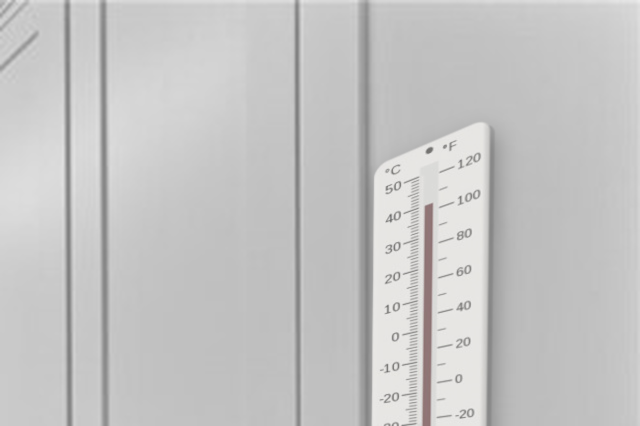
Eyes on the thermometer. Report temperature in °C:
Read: 40 °C
